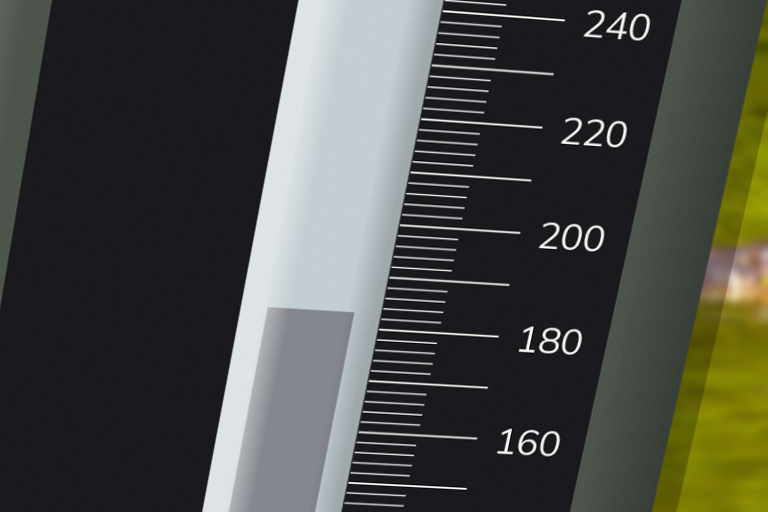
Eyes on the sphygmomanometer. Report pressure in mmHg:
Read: 183 mmHg
